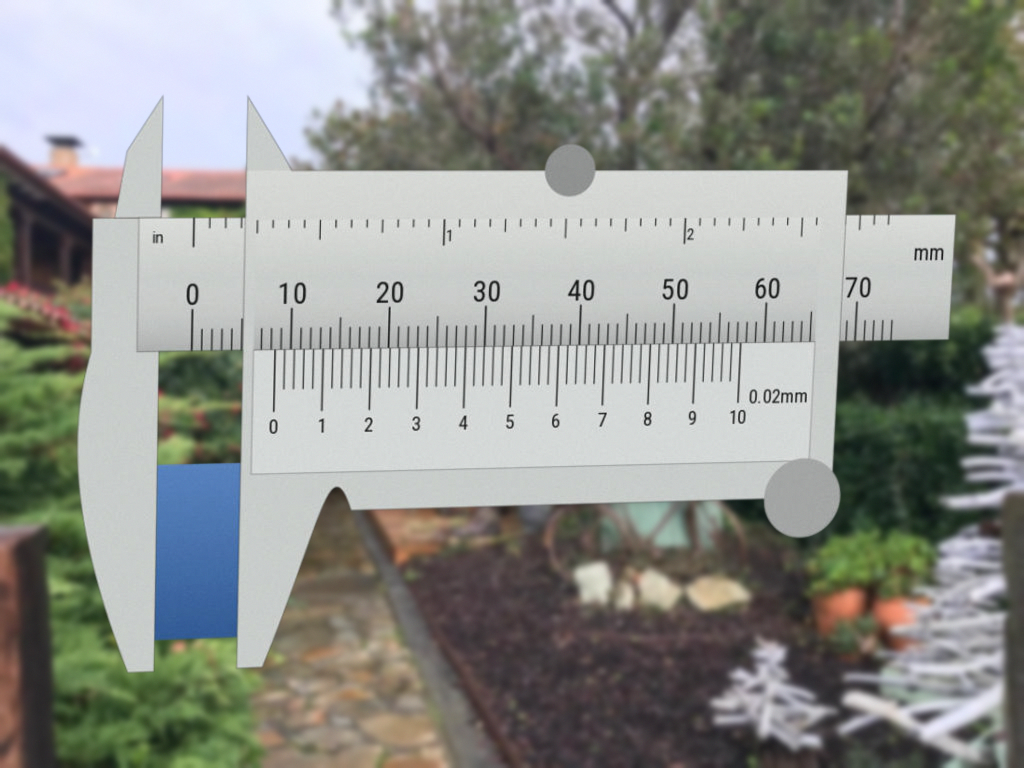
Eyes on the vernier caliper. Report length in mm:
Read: 8.4 mm
